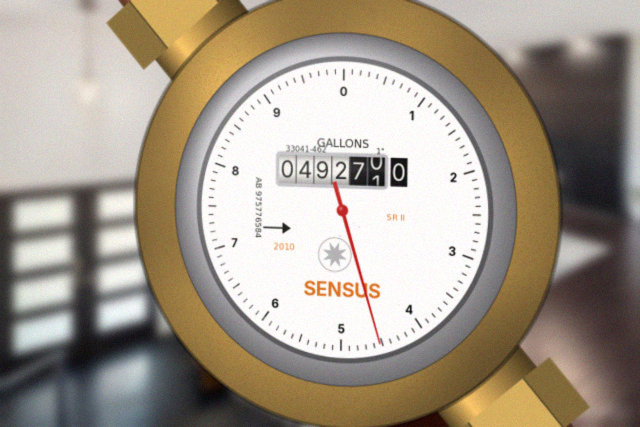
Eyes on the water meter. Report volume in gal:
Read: 492704.5 gal
